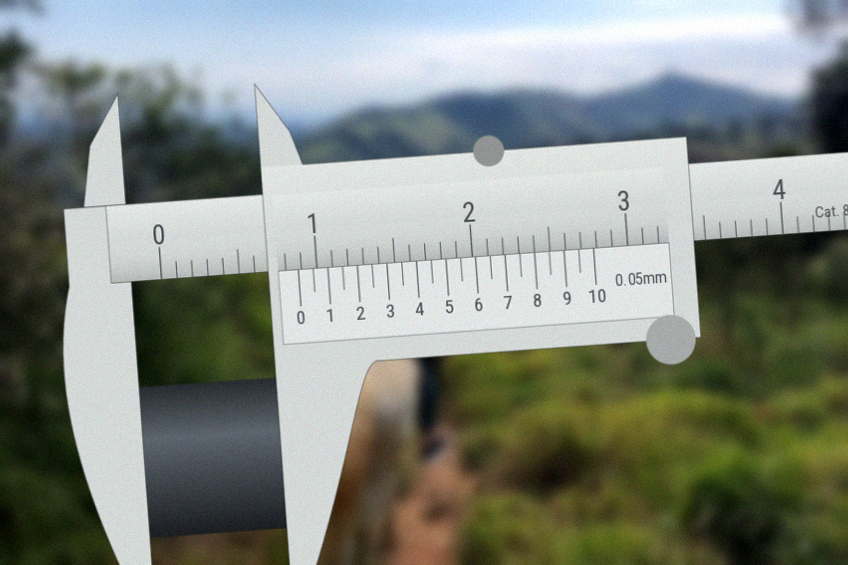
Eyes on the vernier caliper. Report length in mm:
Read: 8.8 mm
